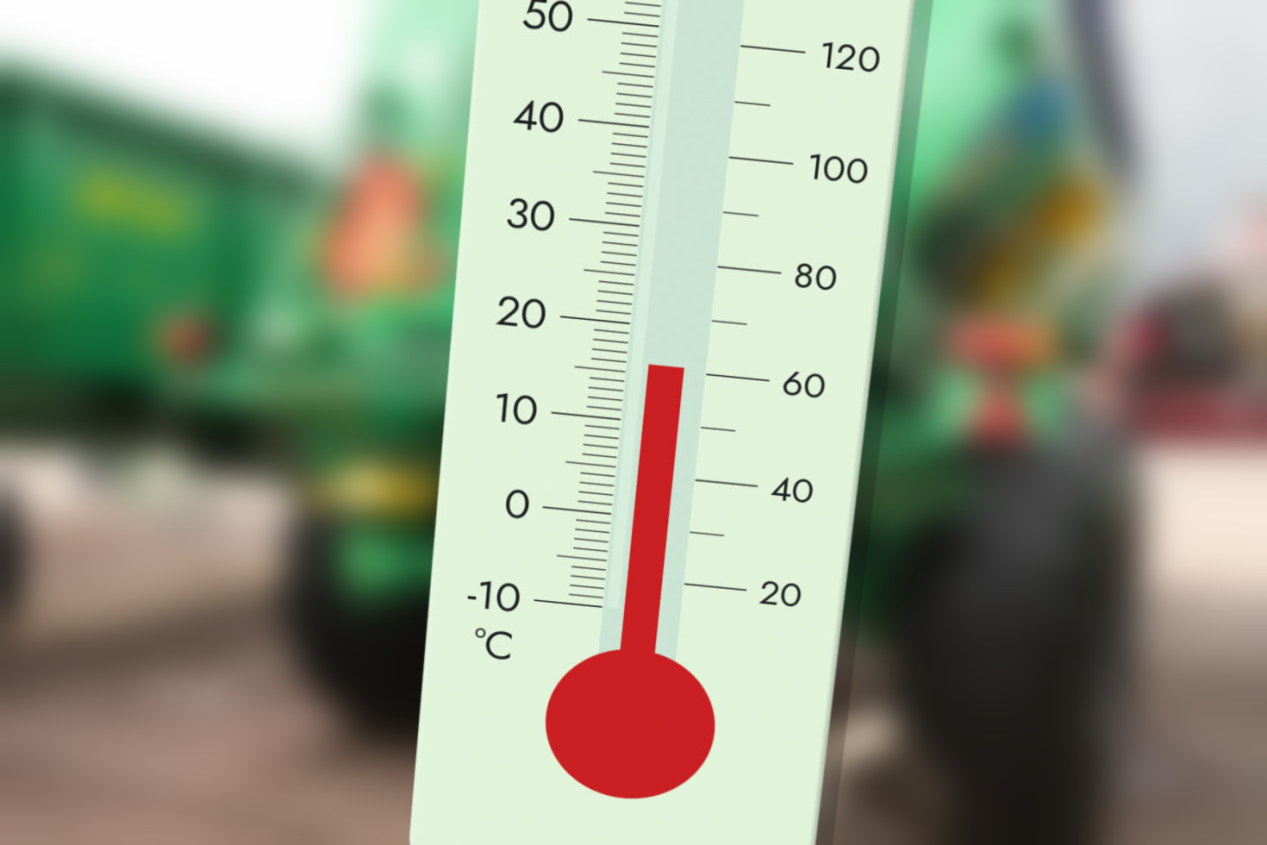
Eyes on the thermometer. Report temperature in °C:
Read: 16 °C
